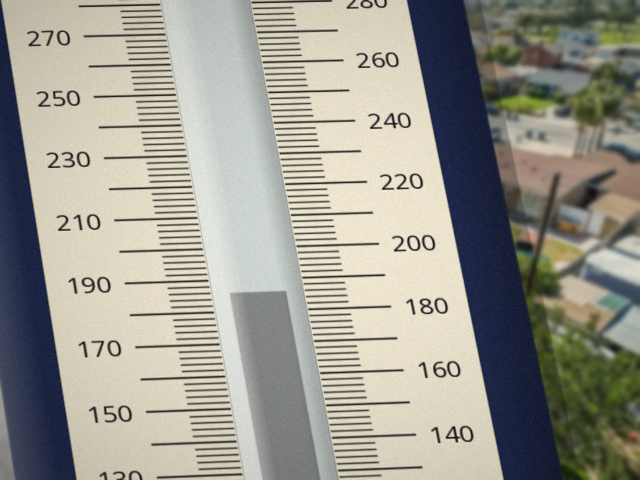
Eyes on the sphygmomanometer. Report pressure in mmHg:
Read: 186 mmHg
